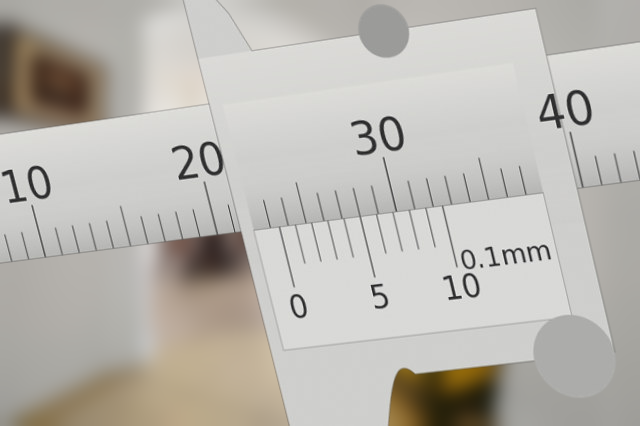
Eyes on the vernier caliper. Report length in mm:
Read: 23.5 mm
